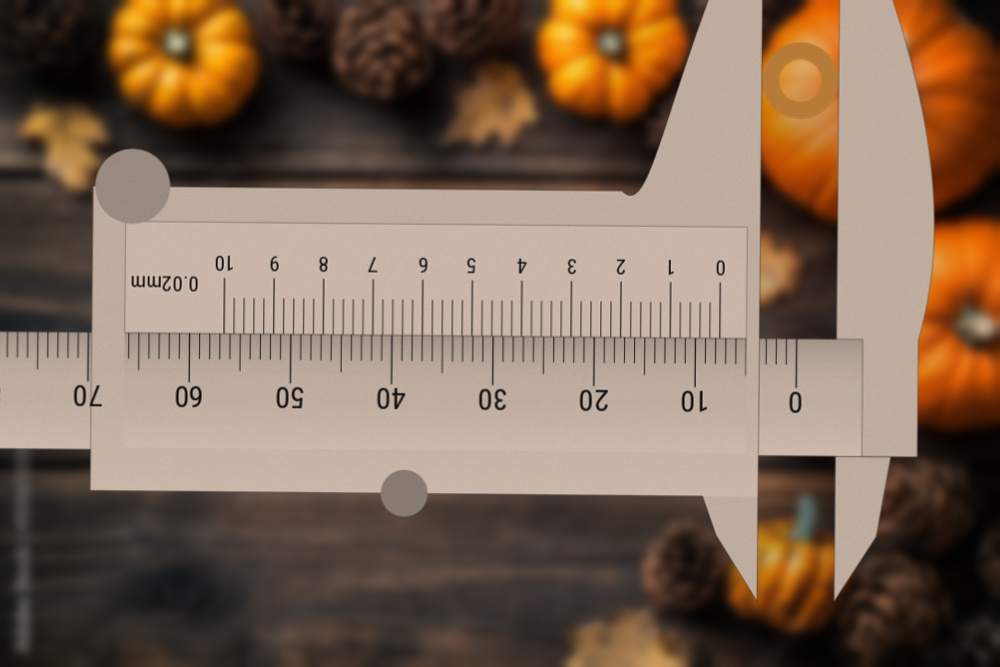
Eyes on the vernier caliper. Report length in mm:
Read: 7.6 mm
